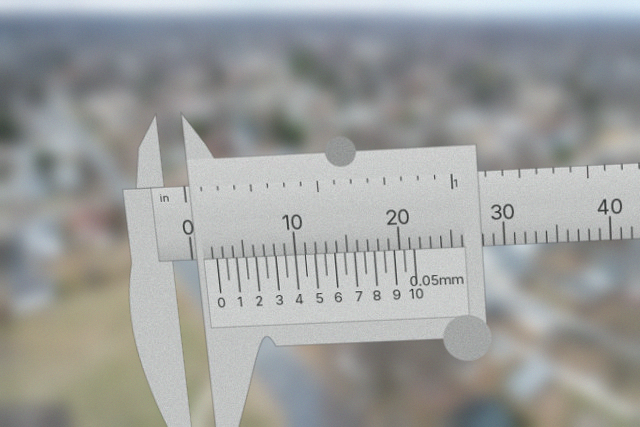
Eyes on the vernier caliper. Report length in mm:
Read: 2.4 mm
